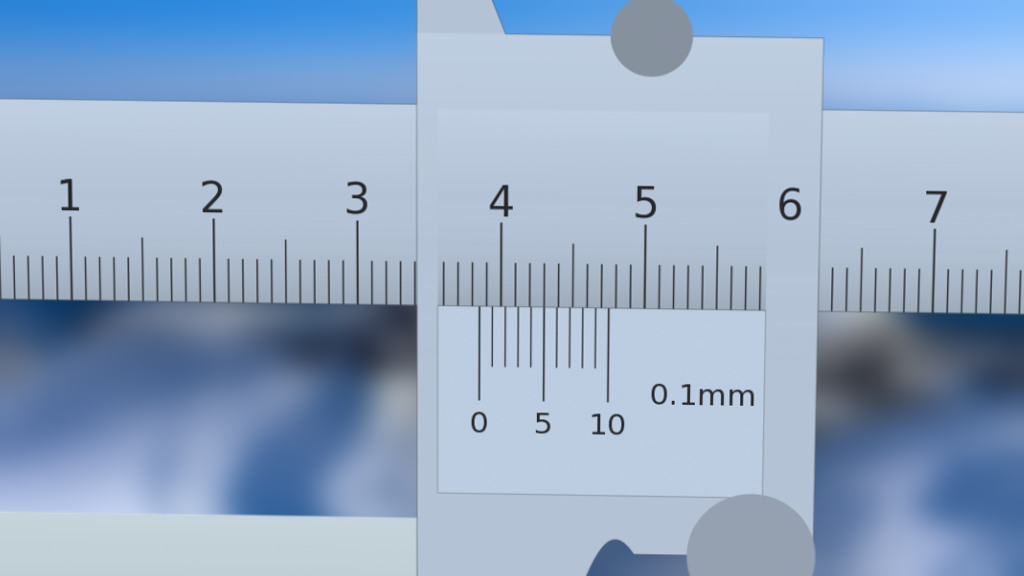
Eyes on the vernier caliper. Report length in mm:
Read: 38.5 mm
